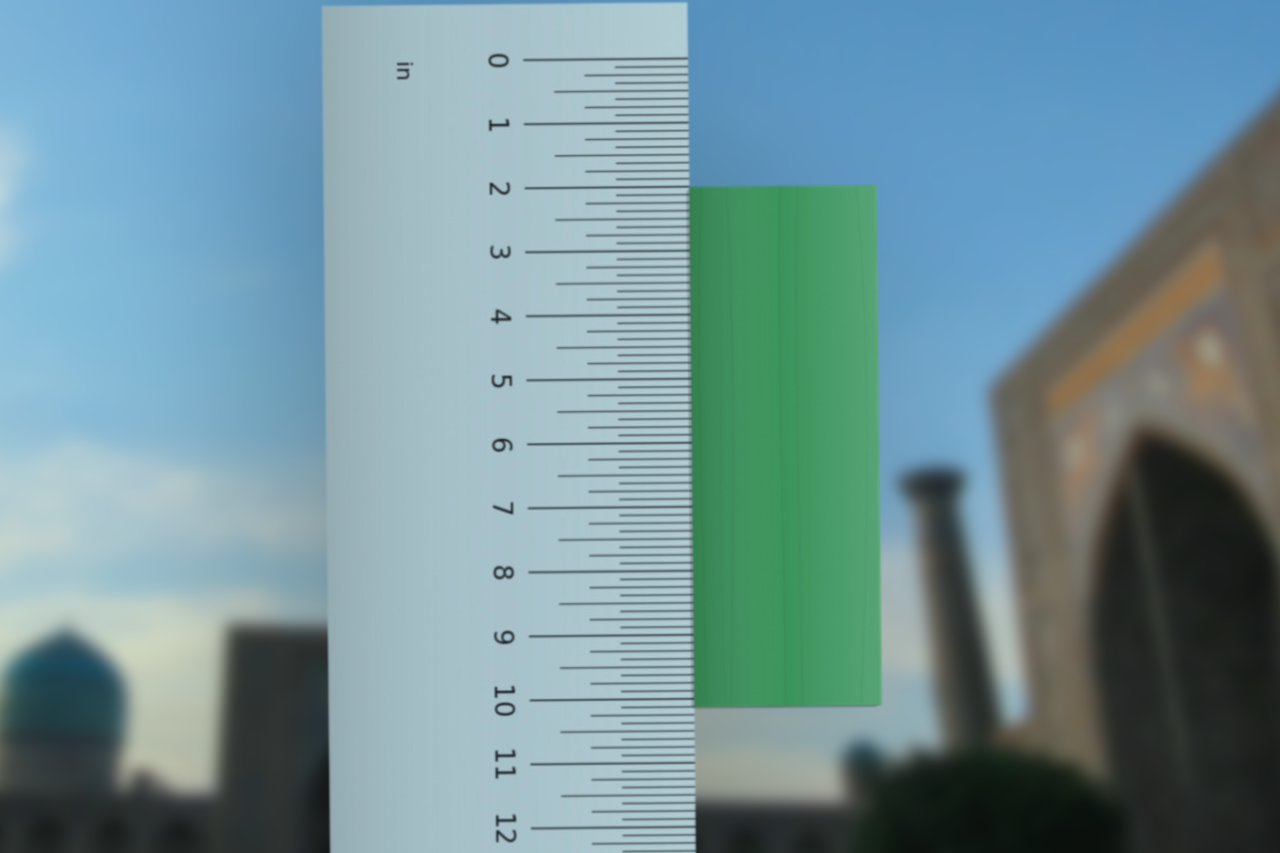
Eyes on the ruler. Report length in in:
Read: 8.125 in
